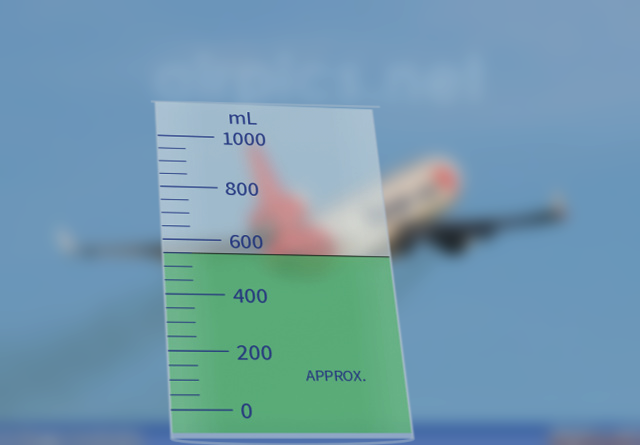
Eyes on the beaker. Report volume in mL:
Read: 550 mL
